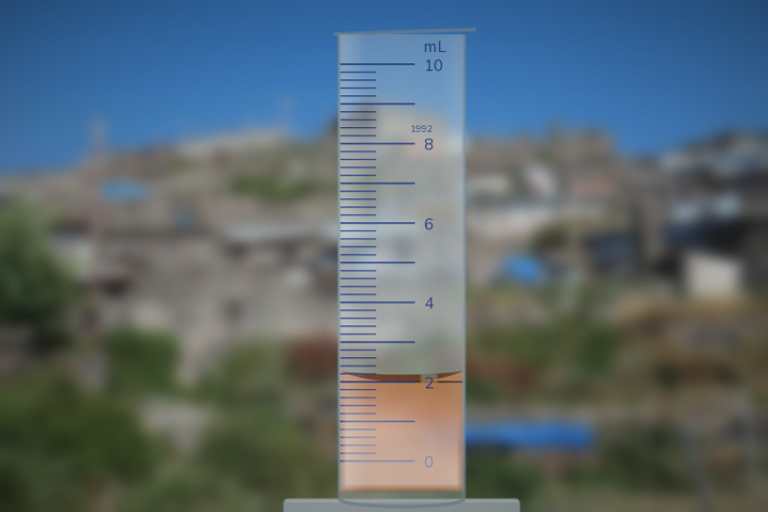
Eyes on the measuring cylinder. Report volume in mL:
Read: 2 mL
